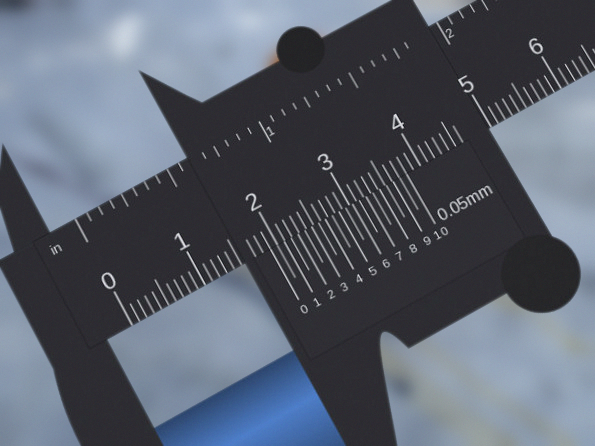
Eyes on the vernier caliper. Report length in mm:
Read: 19.0 mm
